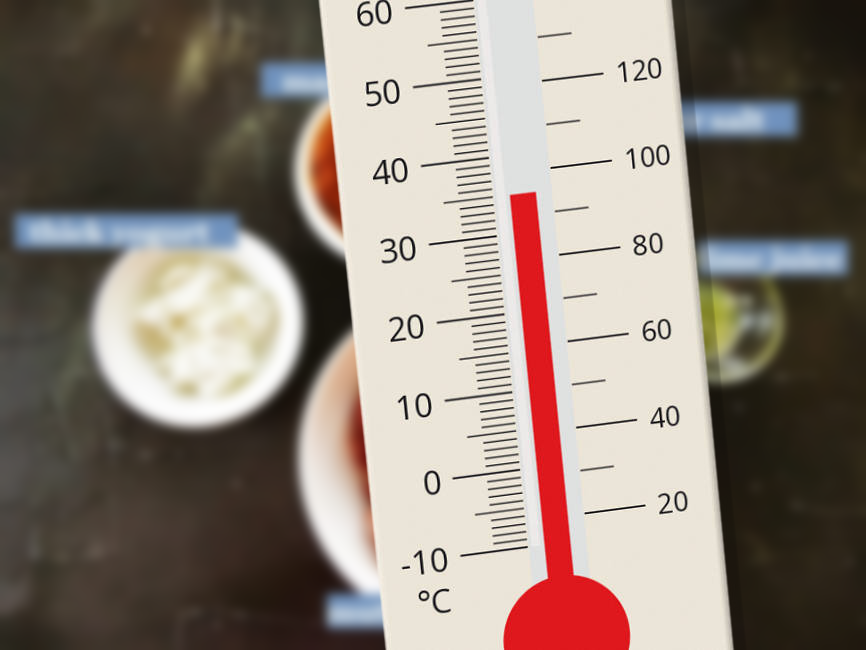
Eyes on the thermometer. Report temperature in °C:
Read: 35 °C
